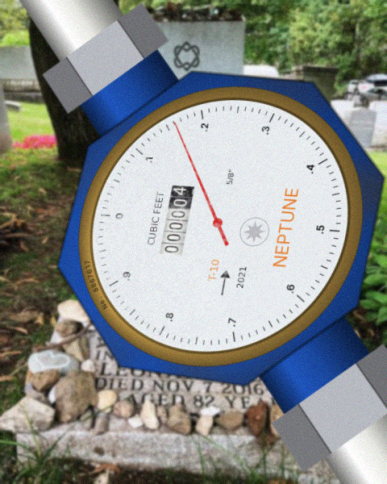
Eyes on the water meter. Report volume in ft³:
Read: 4.16 ft³
